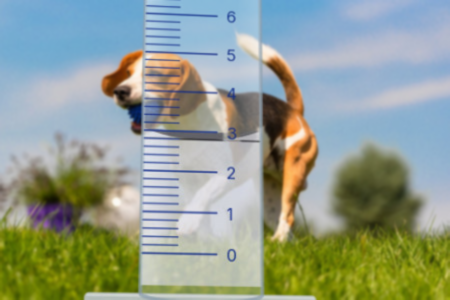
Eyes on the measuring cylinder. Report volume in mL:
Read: 2.8 mL
